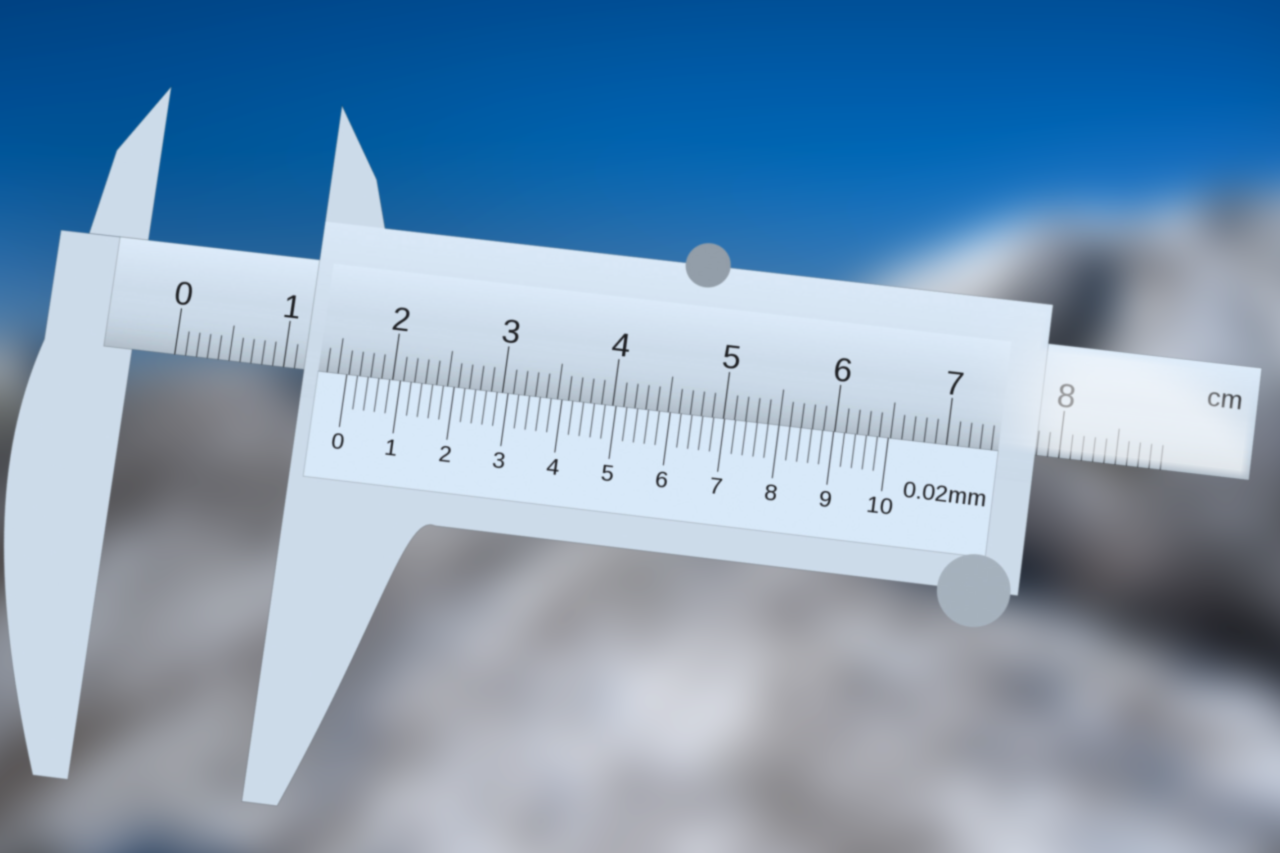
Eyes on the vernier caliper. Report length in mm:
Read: 15.8 mm
